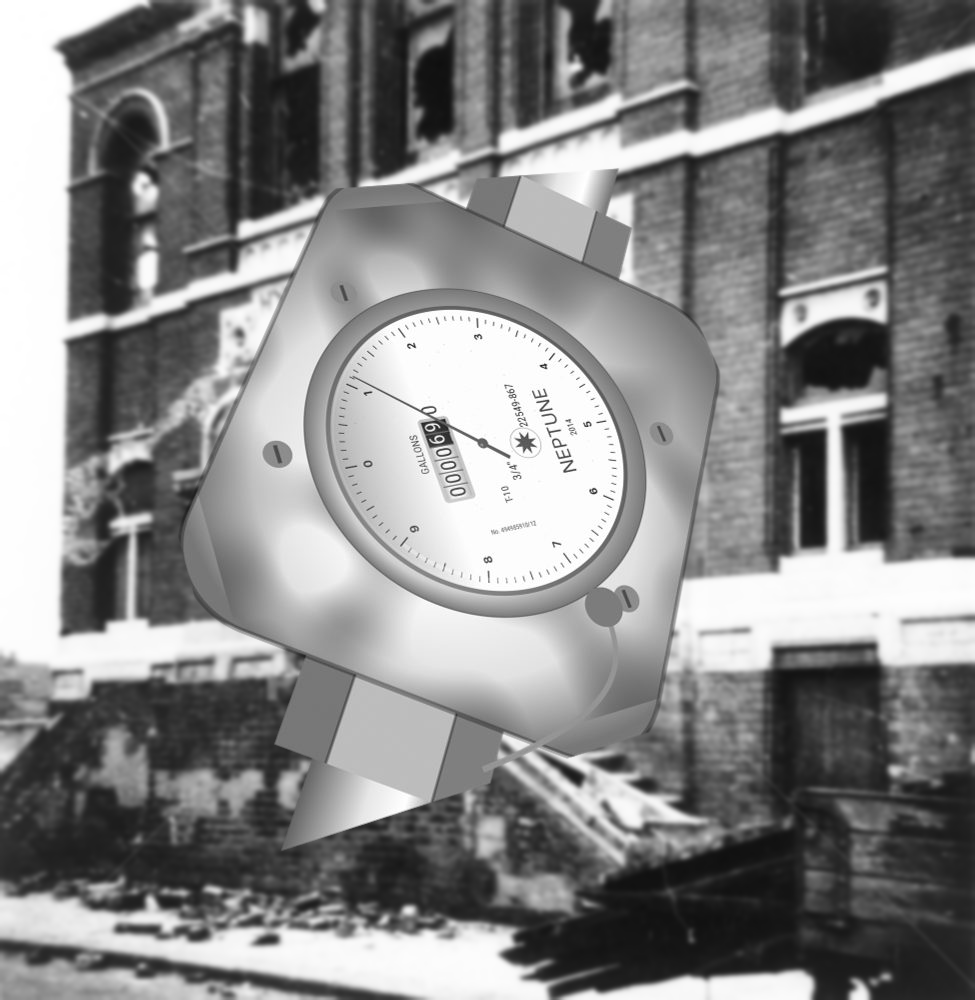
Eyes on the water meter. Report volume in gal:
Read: 691.1 gal
